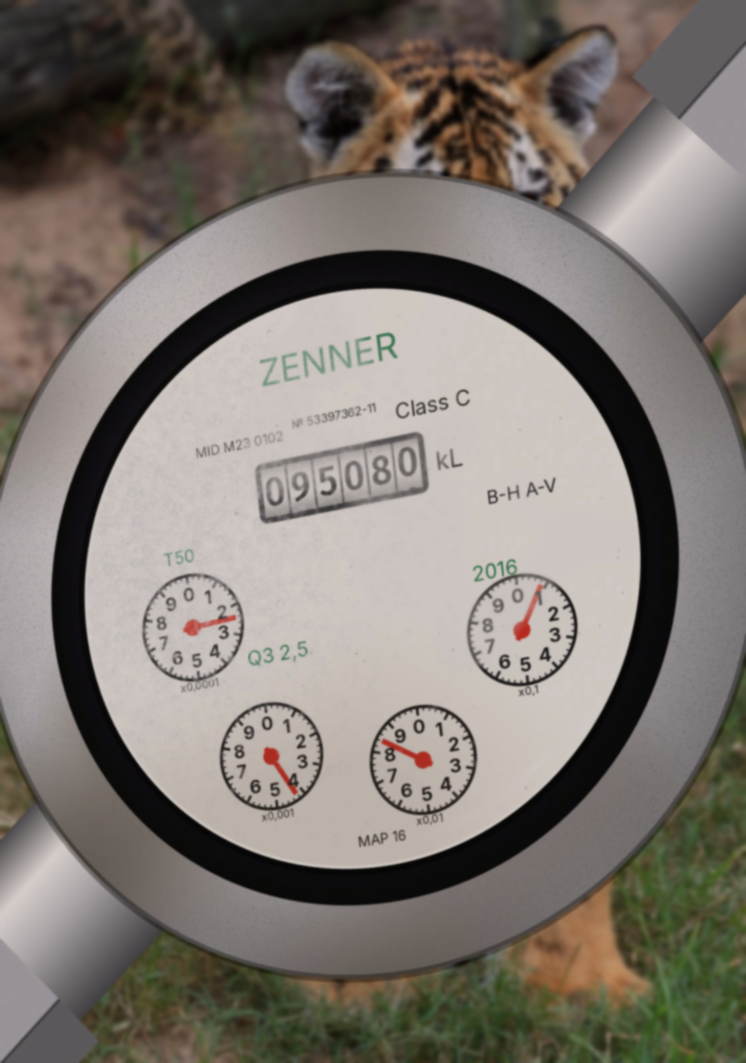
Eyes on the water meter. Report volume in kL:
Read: 95080.0842 kL
